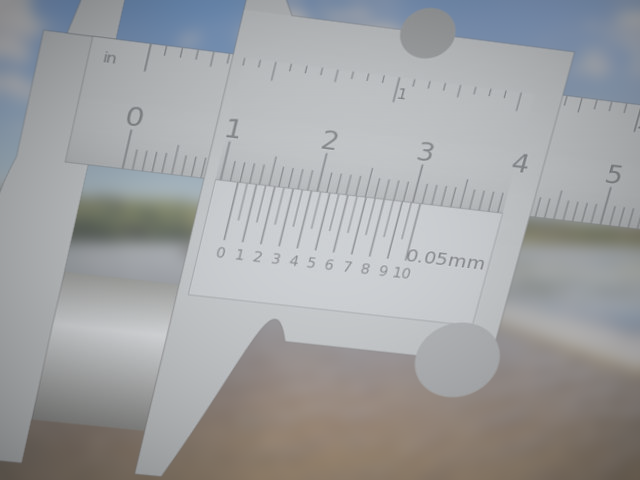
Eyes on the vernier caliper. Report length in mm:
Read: 11.8 mm
